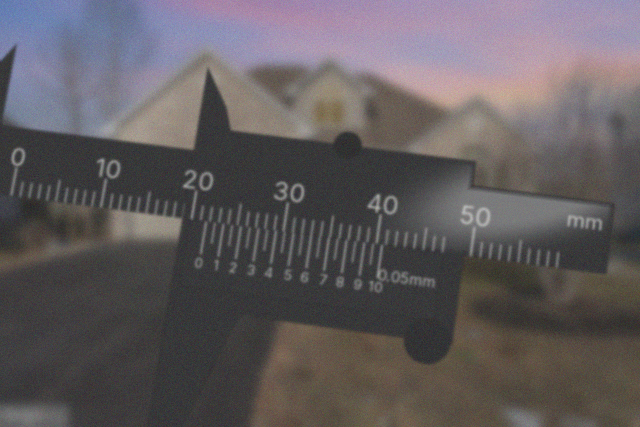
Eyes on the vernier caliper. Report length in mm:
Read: 21.6 mm
